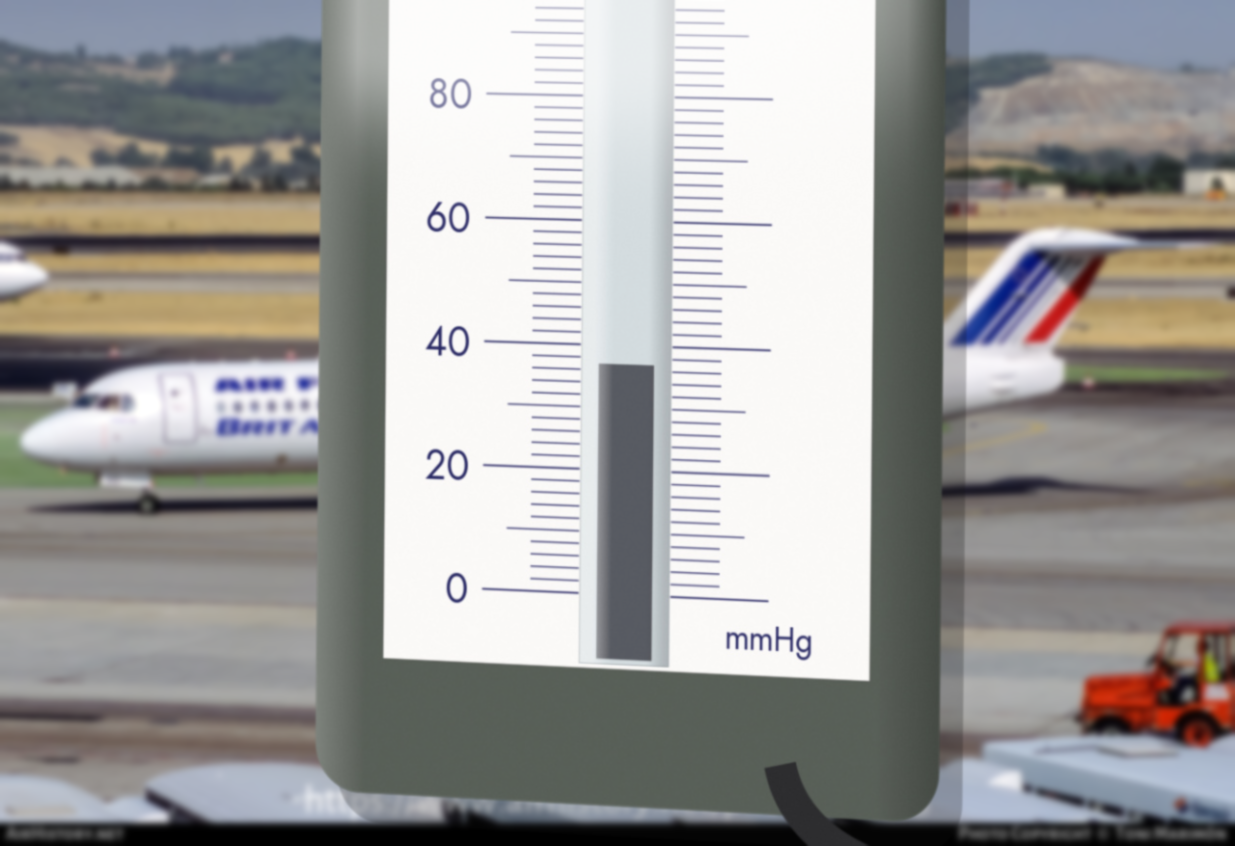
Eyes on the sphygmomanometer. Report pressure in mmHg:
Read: 37 mmHg
